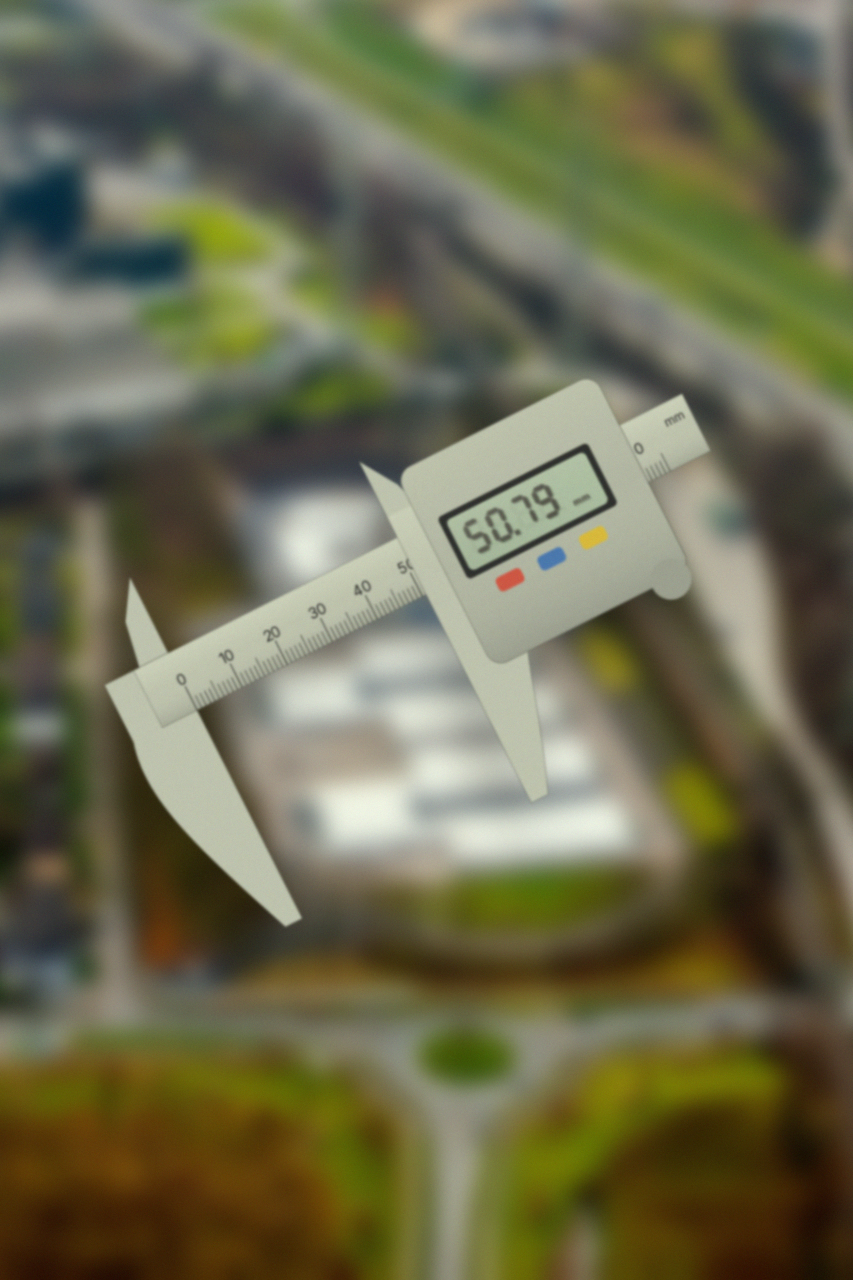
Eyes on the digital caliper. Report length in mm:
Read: 50.79 mm
